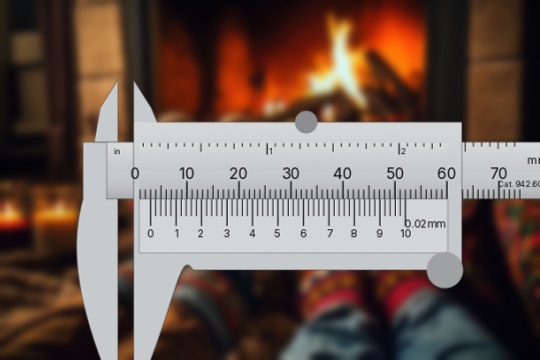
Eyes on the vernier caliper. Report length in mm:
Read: 3.0 mm
